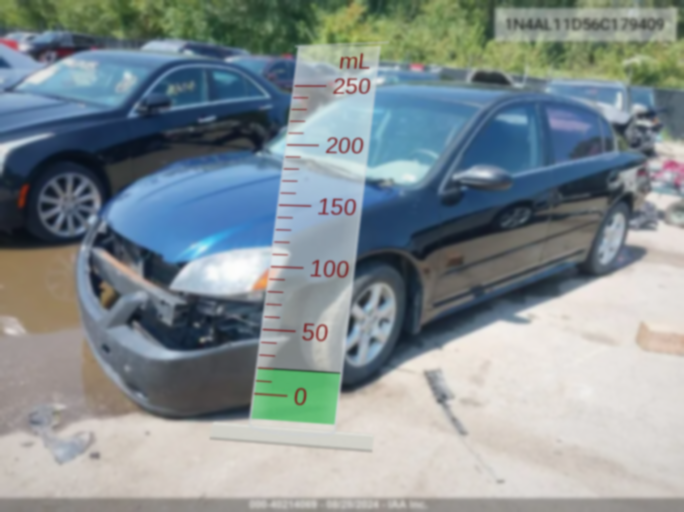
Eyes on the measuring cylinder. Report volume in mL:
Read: 20 mL
